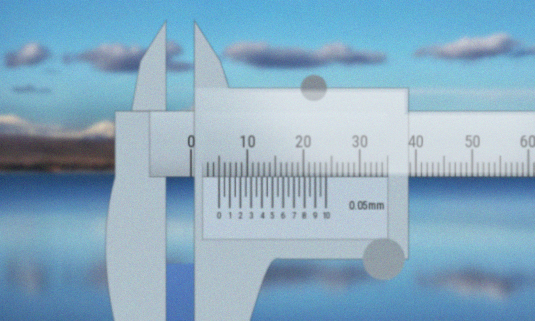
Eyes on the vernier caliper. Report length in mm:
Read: 5.0 mm
